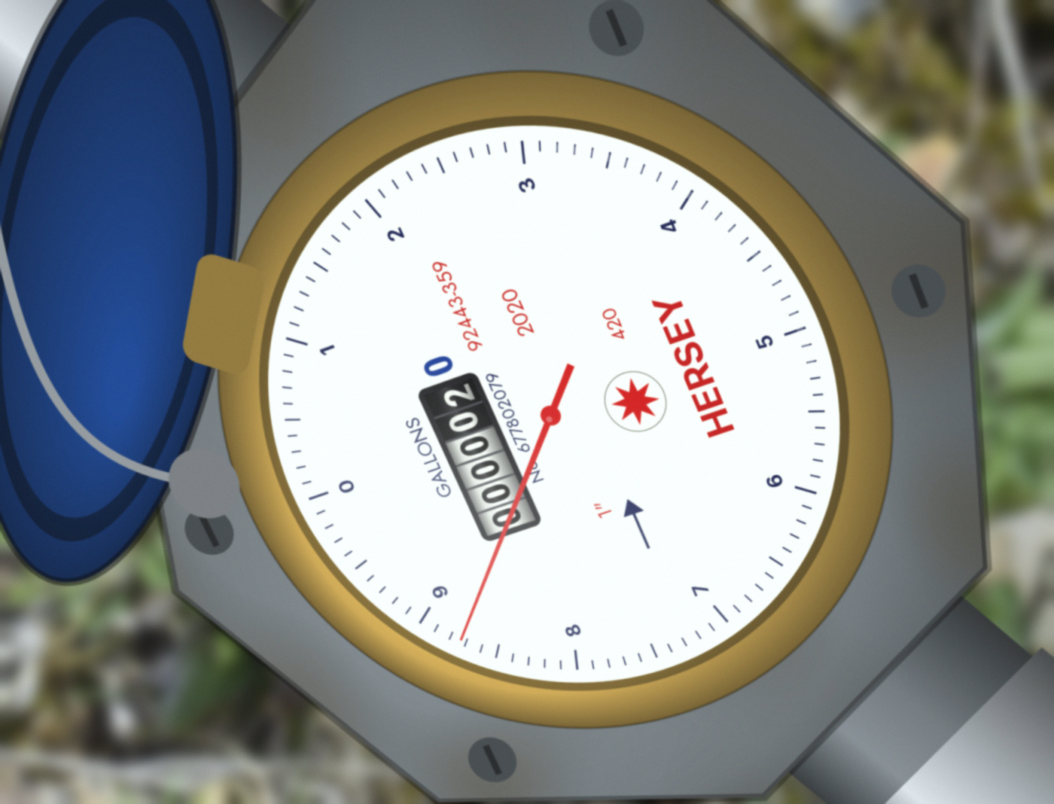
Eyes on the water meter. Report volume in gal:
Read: 18.7 gal
